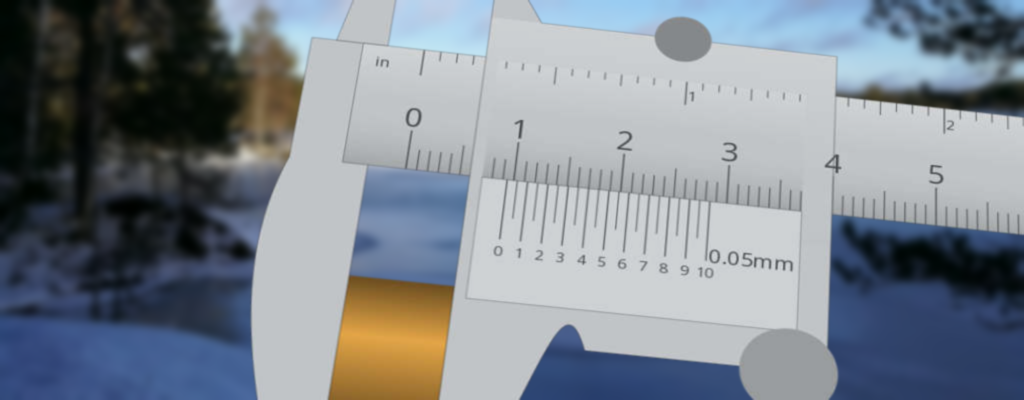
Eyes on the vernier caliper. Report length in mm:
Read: 9.4 mm
